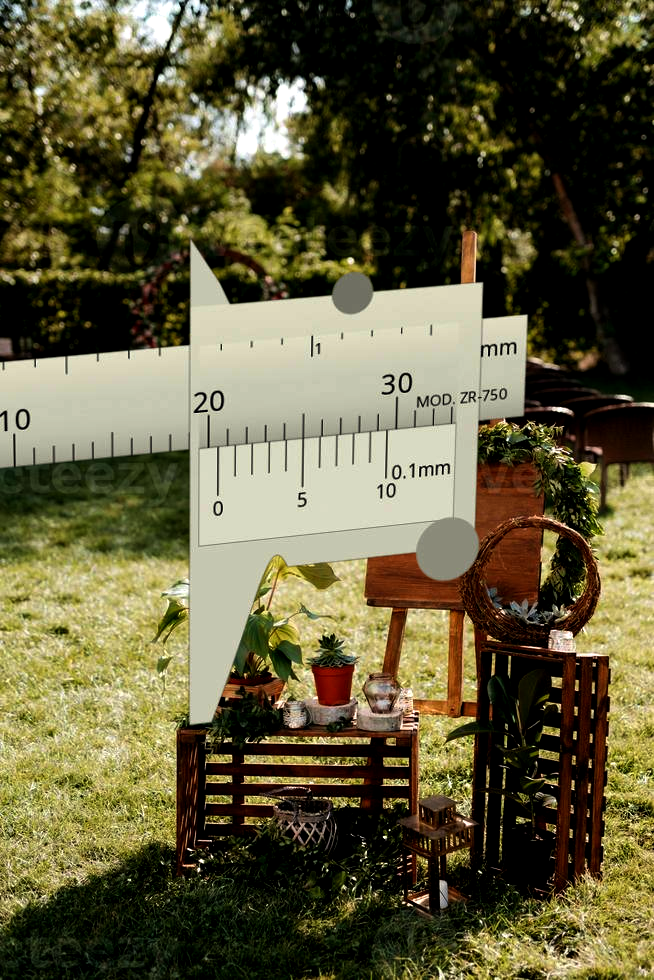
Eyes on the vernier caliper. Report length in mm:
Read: 20.5 mm
